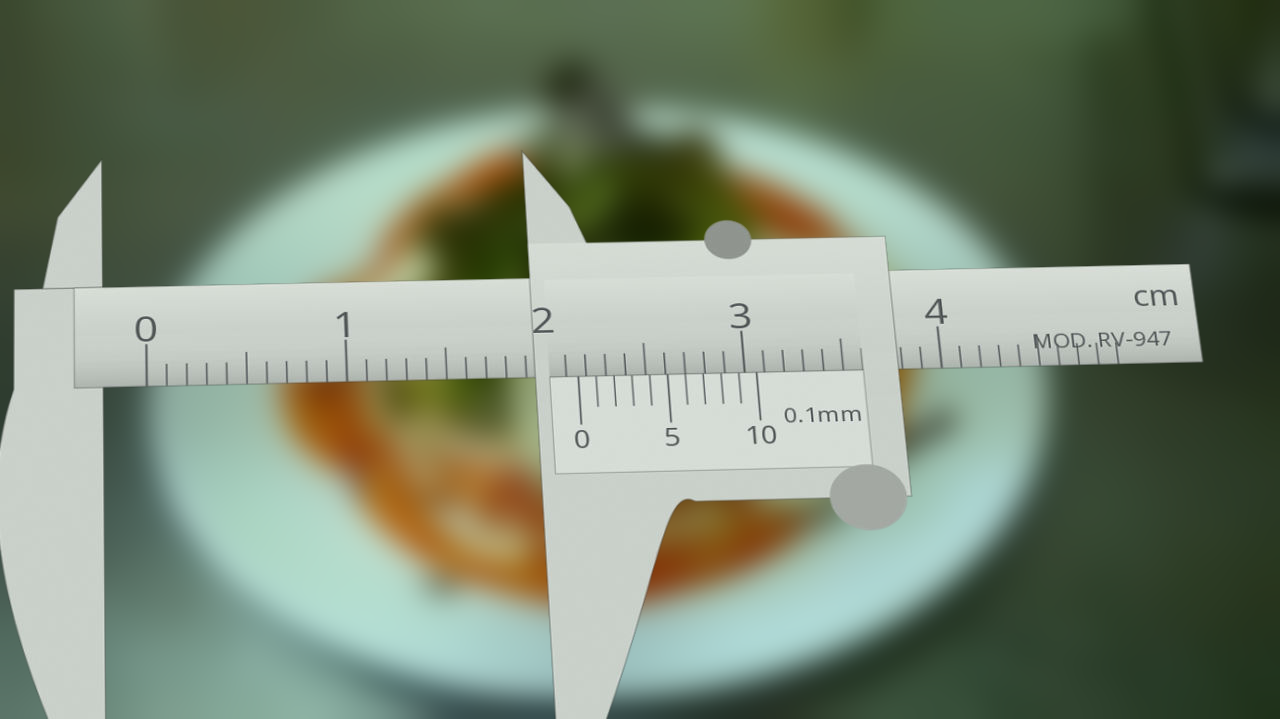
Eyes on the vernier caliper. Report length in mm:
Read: 21.6 mm
